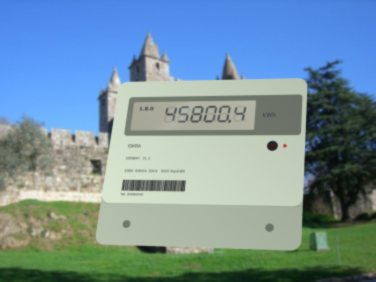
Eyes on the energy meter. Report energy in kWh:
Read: 45800.4 kWh
